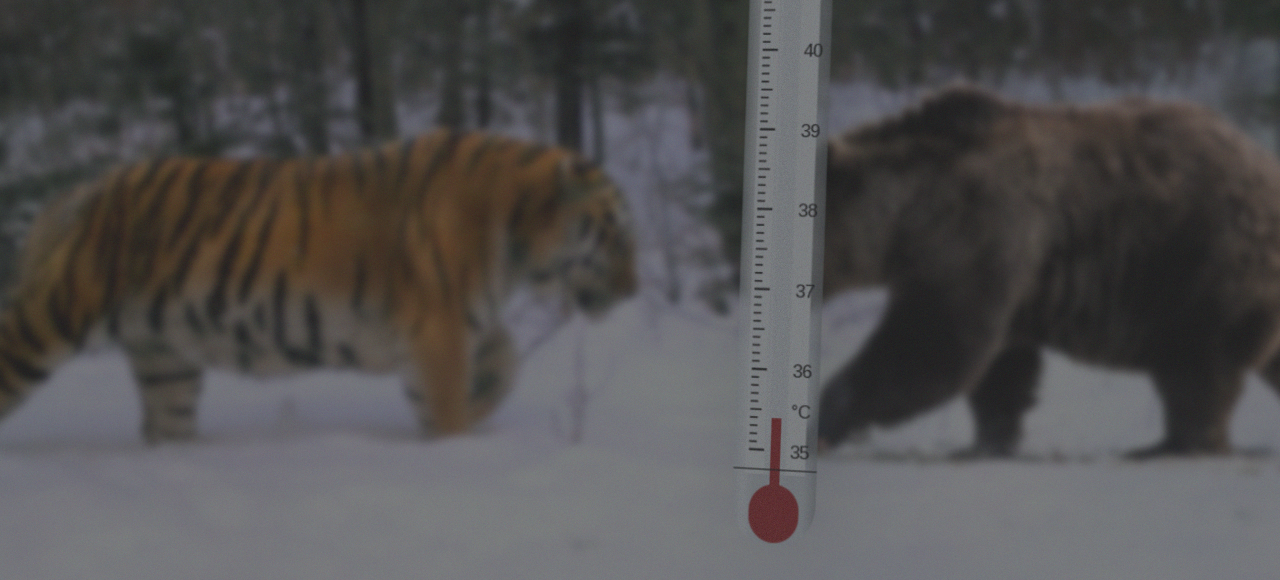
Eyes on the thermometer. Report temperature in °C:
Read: 35.4 °C
